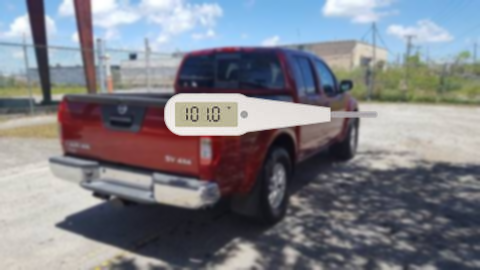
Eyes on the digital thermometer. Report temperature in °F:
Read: 101.0 °F
